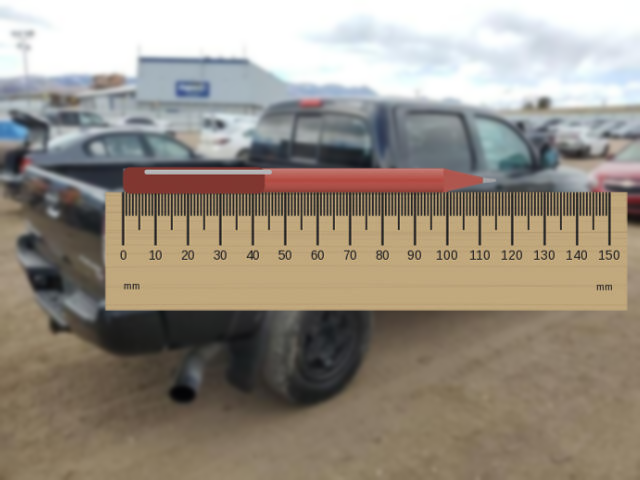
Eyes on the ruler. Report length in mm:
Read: 115 mm
